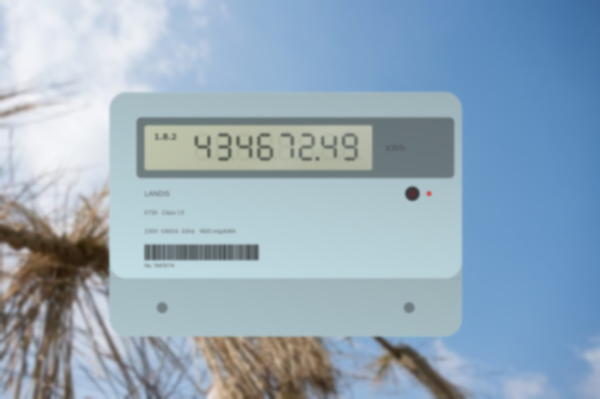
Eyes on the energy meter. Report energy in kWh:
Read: 434672.49 kWh
